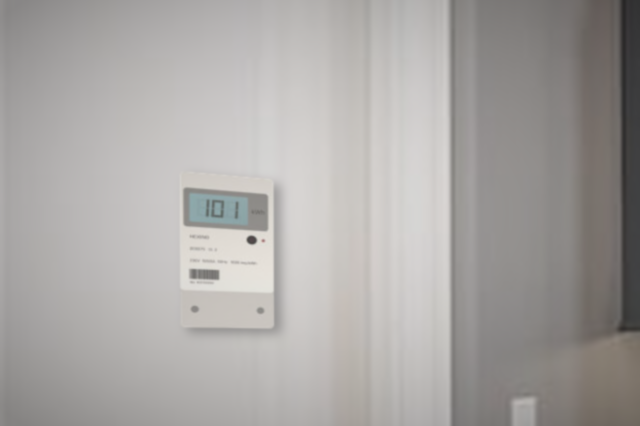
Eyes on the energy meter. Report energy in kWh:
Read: 101 kWh
